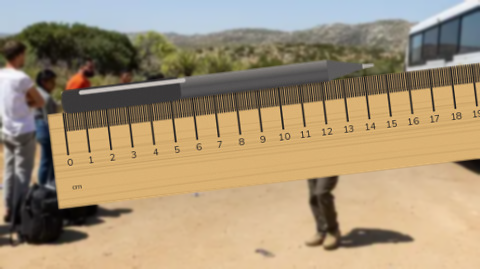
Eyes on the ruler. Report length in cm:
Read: 14.5 cm
